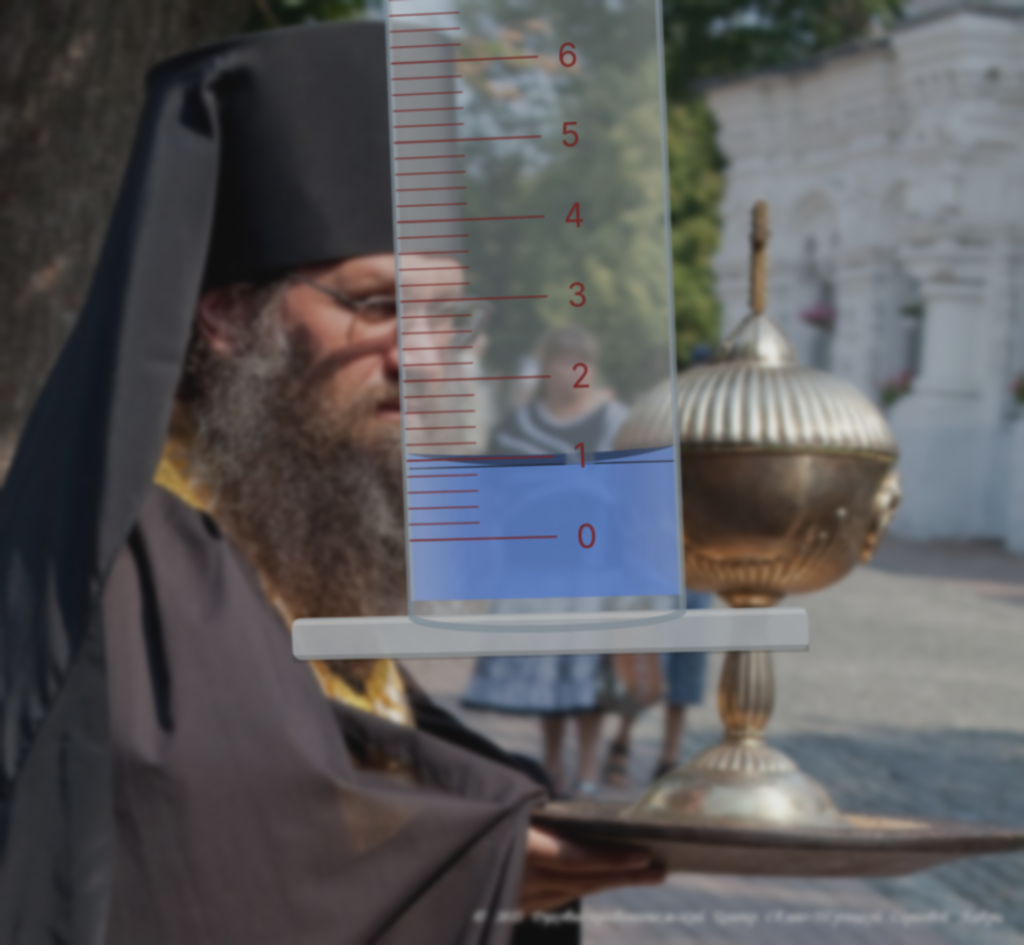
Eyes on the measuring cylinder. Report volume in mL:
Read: 0.9 mL
